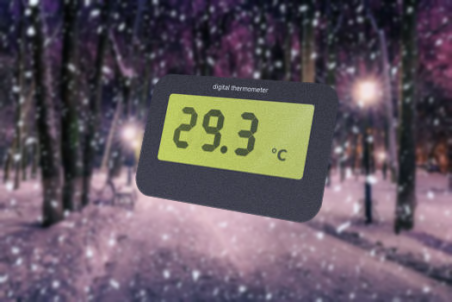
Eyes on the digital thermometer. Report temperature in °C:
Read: 29.3 °C
